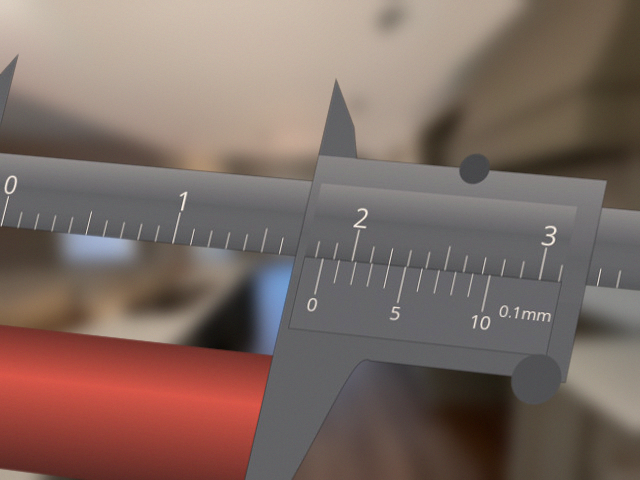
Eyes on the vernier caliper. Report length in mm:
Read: 18.4 mm
